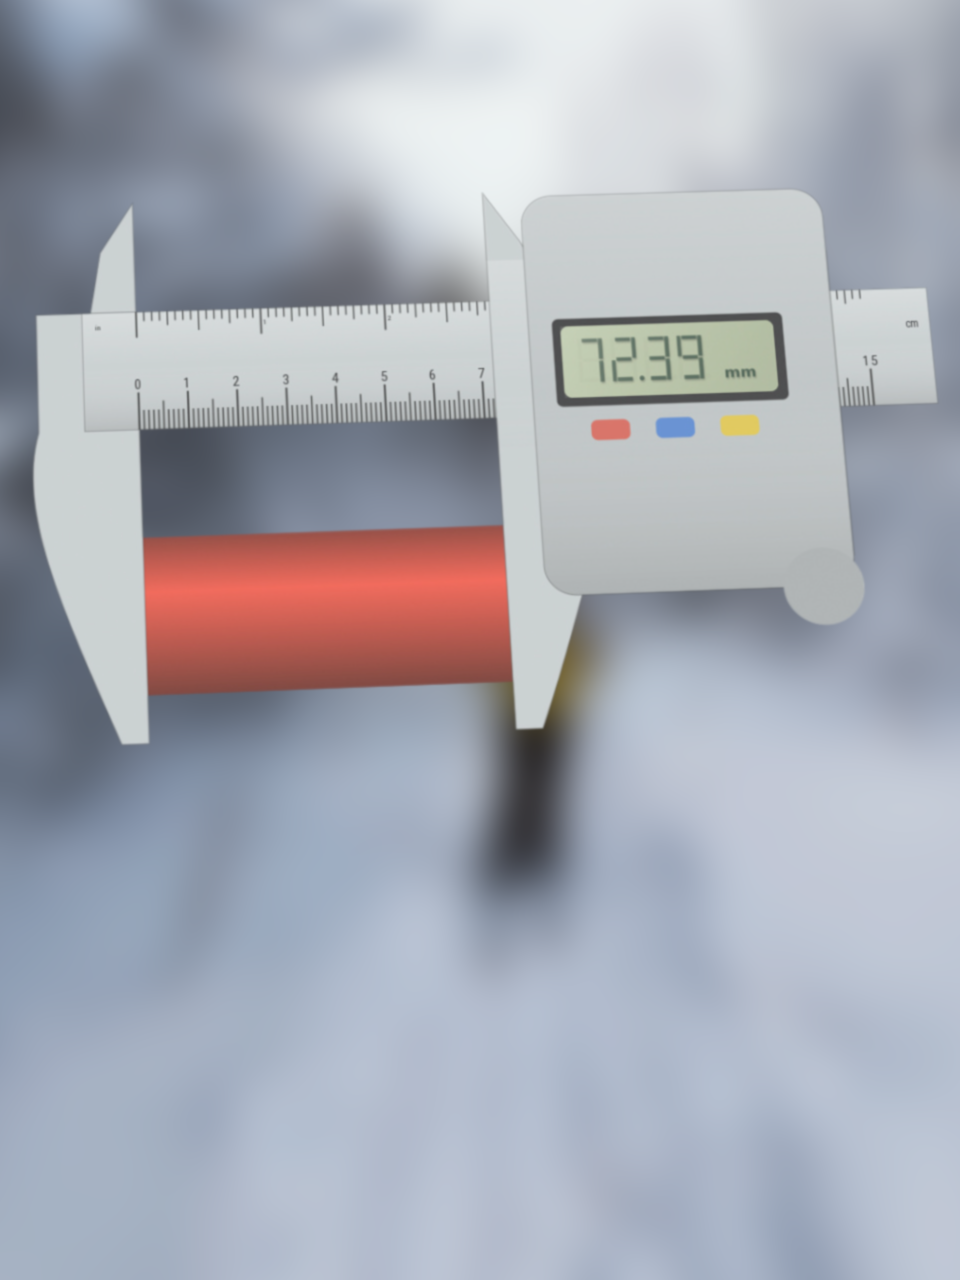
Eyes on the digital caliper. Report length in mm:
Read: 72.39 mm
